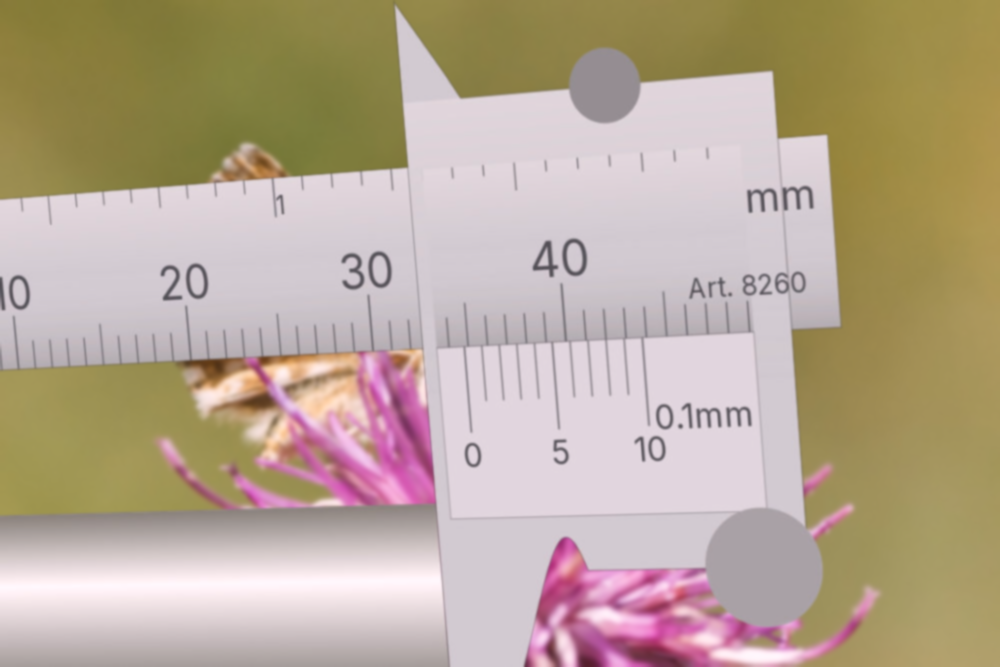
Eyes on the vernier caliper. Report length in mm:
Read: 34.8 mm
